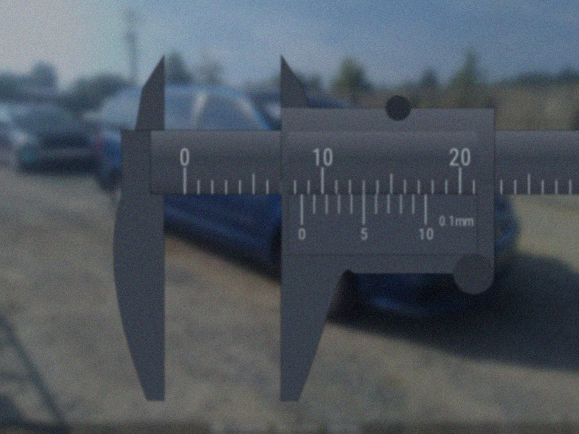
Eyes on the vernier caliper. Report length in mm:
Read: 8.5 mm
